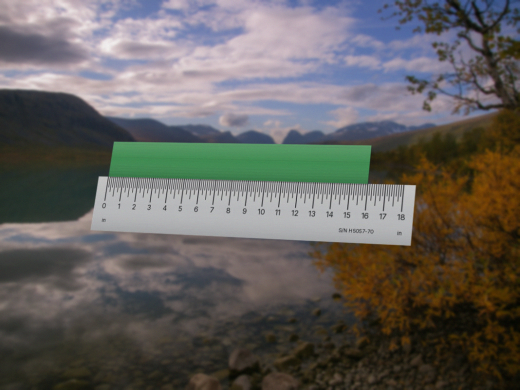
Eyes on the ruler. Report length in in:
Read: 16 in
